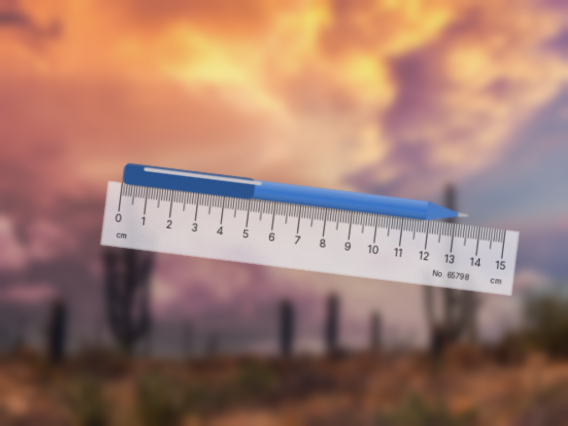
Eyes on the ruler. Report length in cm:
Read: 13.5 cm
